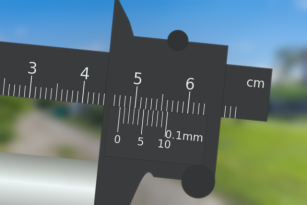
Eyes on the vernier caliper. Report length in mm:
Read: 47.2 mm
